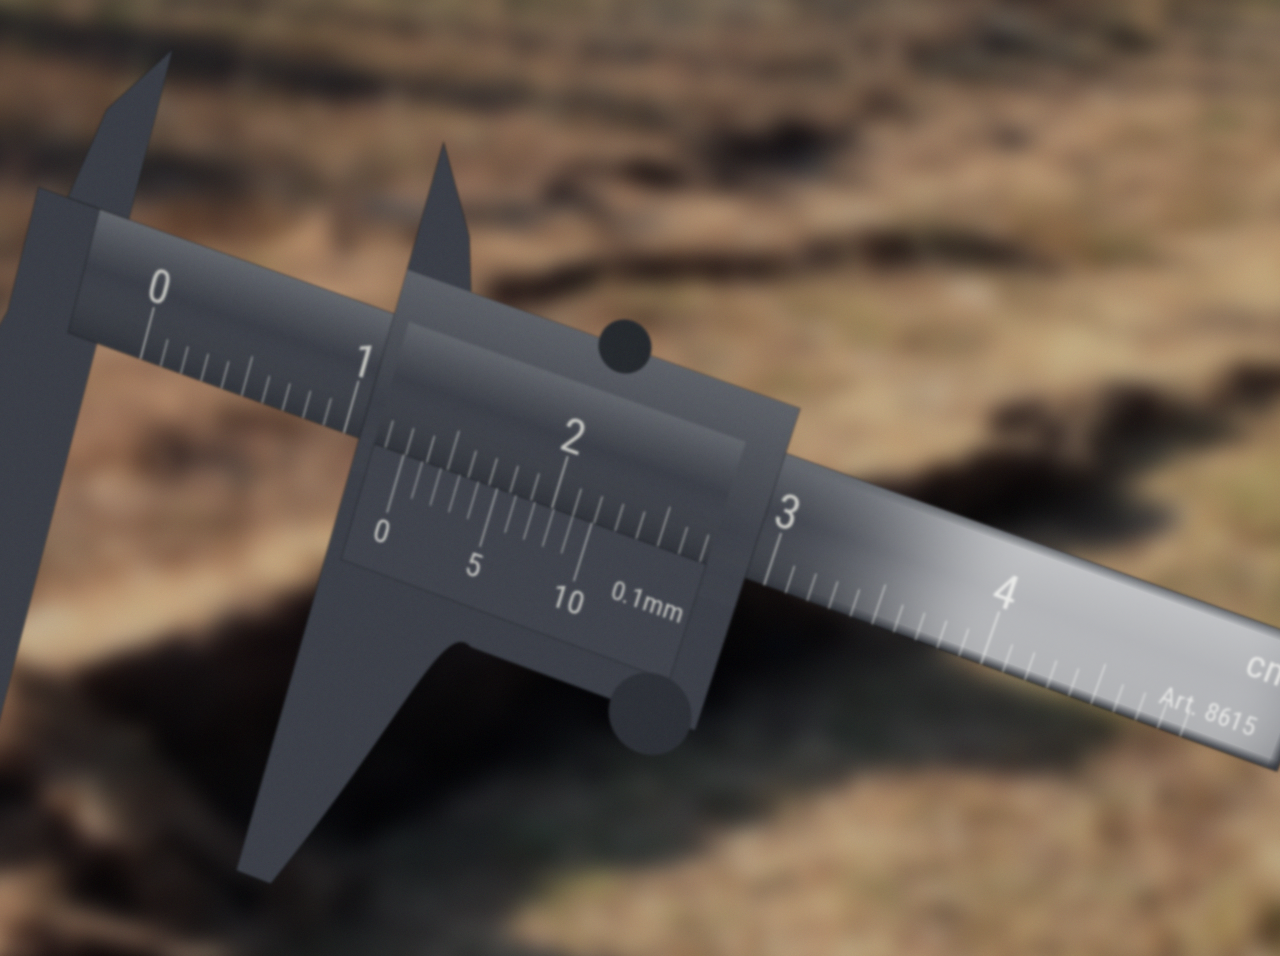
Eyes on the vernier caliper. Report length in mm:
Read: 12.9 mm
